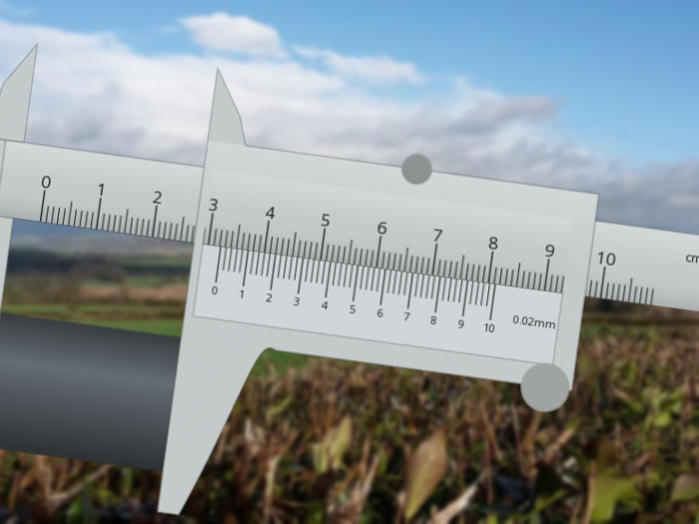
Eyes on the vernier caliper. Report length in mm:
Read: 32.2 mm
